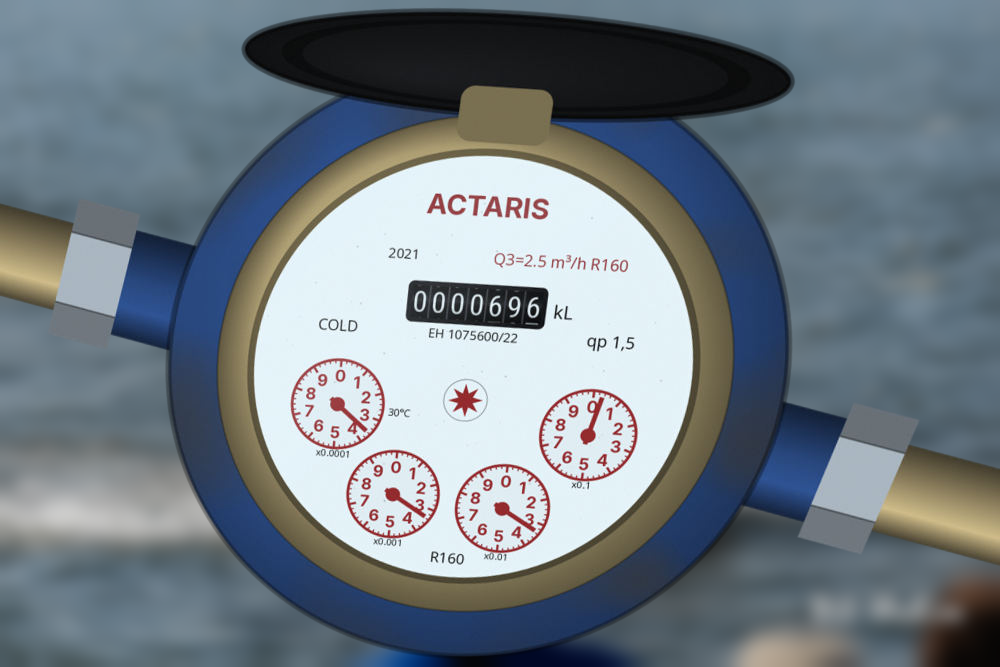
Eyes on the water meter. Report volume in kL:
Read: 696.0333 kL
